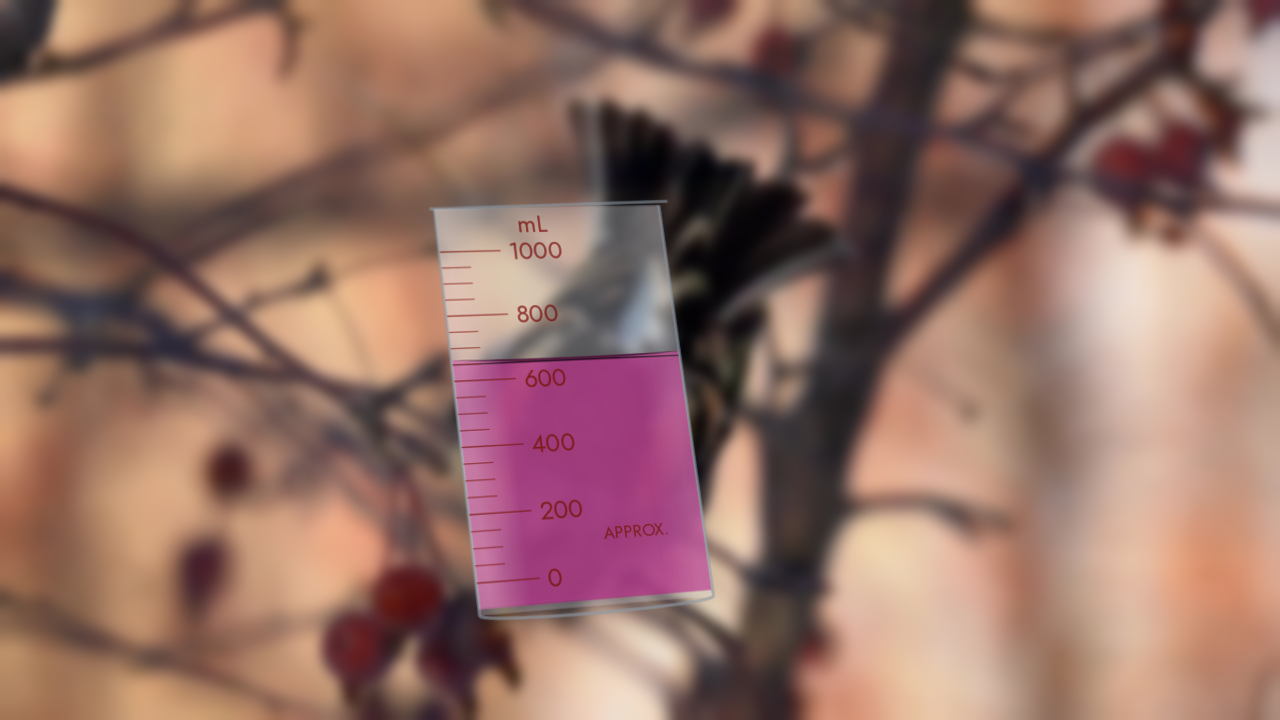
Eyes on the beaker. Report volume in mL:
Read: 650 mL
